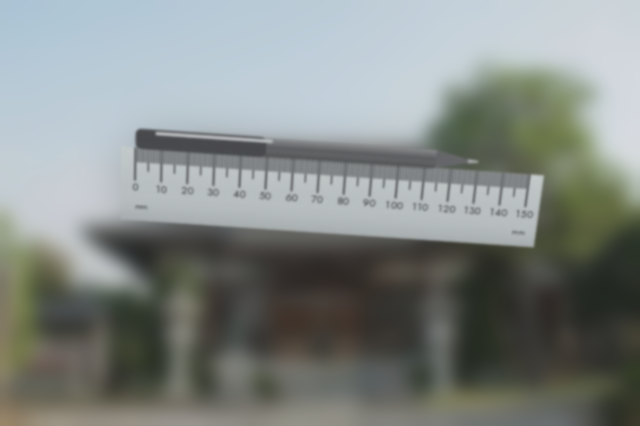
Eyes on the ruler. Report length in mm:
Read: 130 mm
